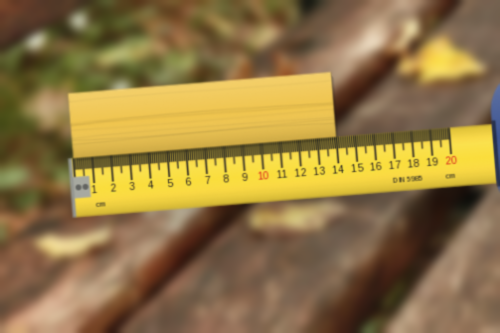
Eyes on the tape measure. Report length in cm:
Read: 14 cm
